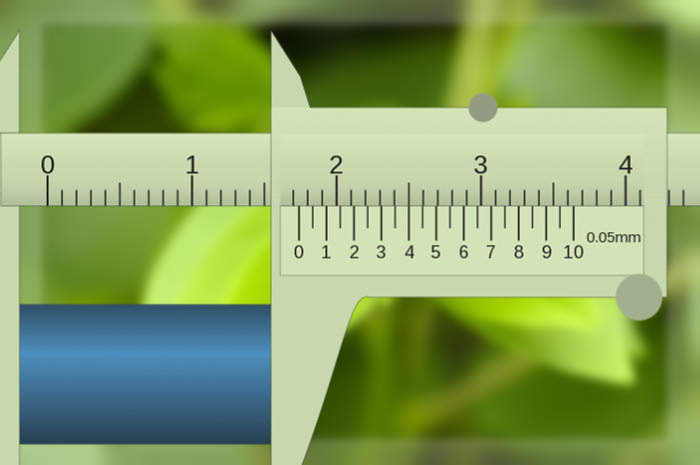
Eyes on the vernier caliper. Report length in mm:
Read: 17.4 mm
